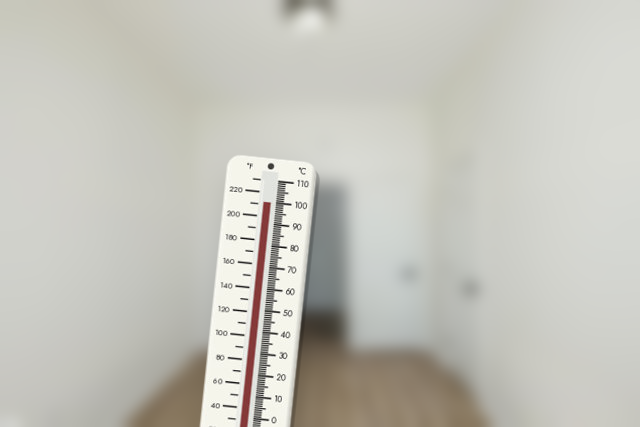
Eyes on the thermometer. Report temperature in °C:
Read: 100 °C
